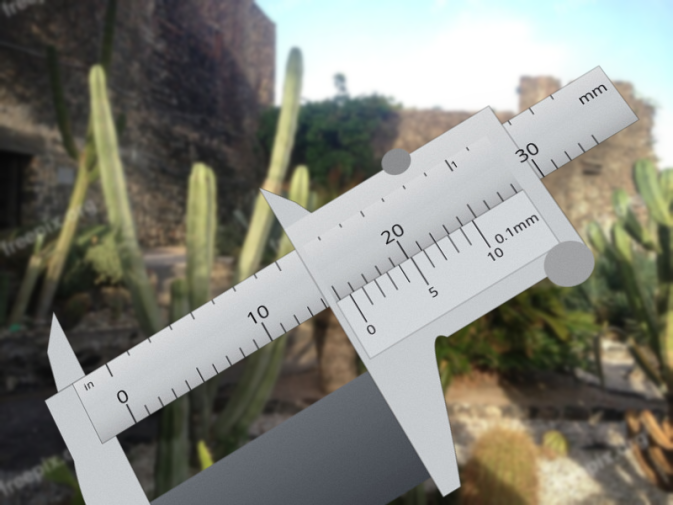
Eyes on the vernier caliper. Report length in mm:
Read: 15.7 mm
